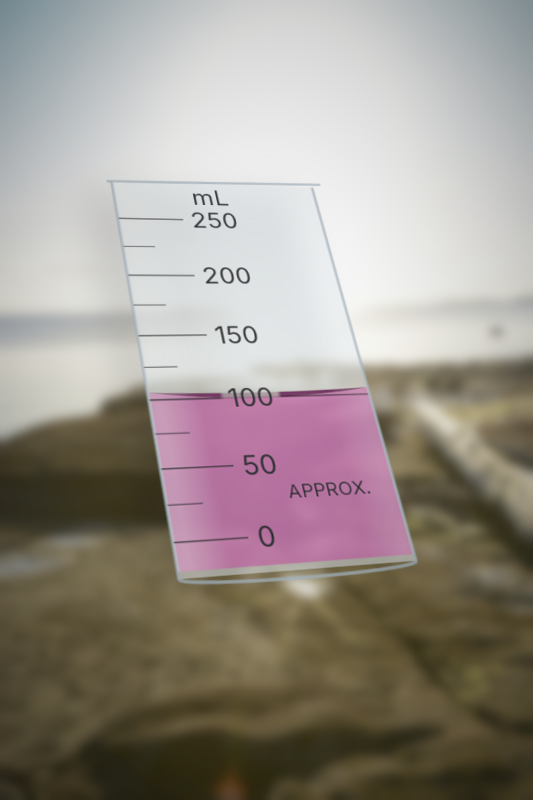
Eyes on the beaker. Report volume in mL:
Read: 100 mL
